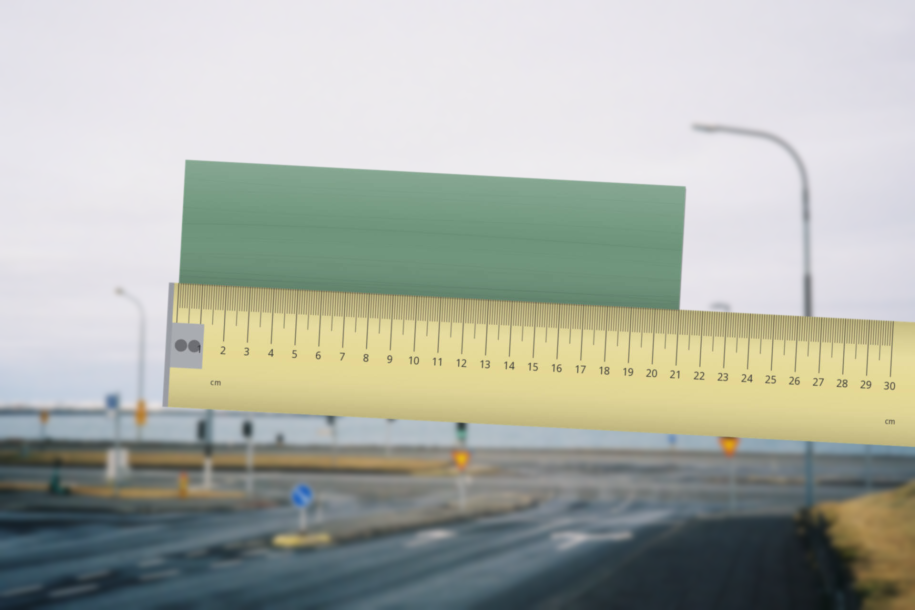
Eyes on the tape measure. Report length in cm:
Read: 21 cm
